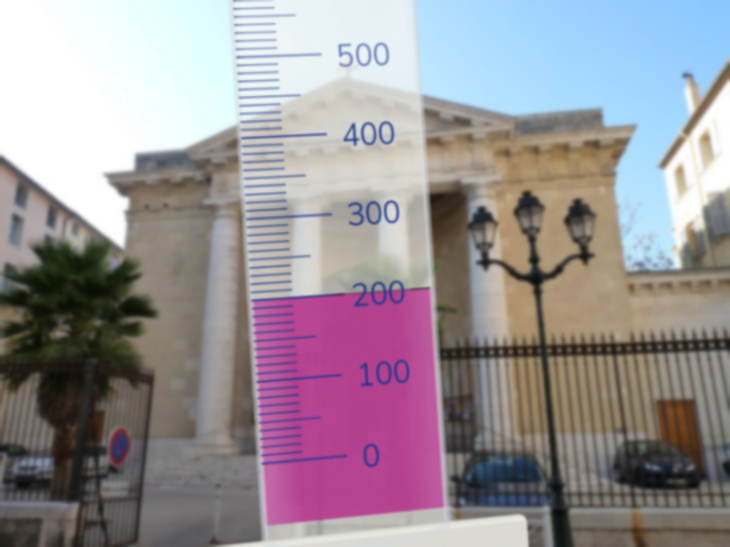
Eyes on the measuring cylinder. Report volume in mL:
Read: 200 mL
